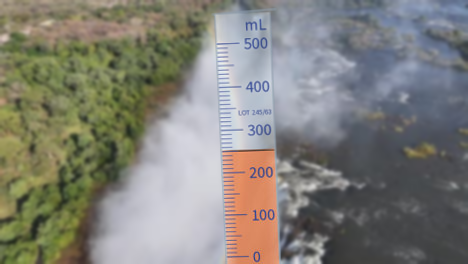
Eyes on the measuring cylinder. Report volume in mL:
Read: 250 mL
